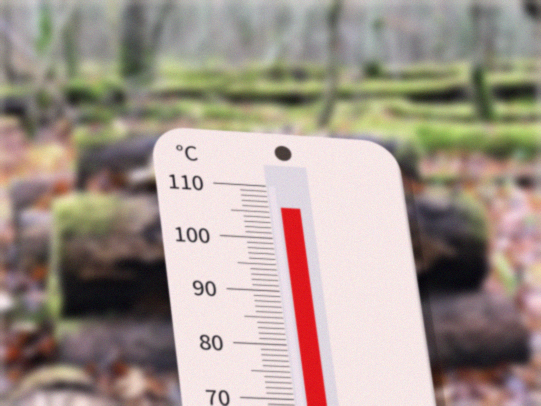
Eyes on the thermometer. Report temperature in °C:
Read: 106 °C
